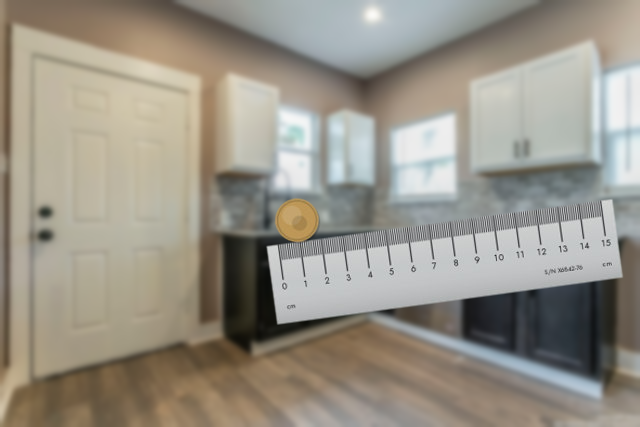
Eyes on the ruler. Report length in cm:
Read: 2 cm
